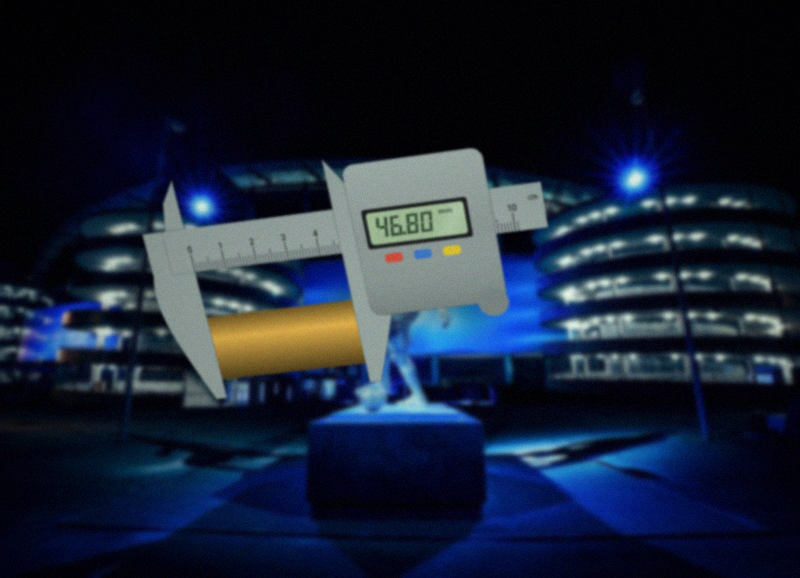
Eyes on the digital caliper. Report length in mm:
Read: 46.80 mm
